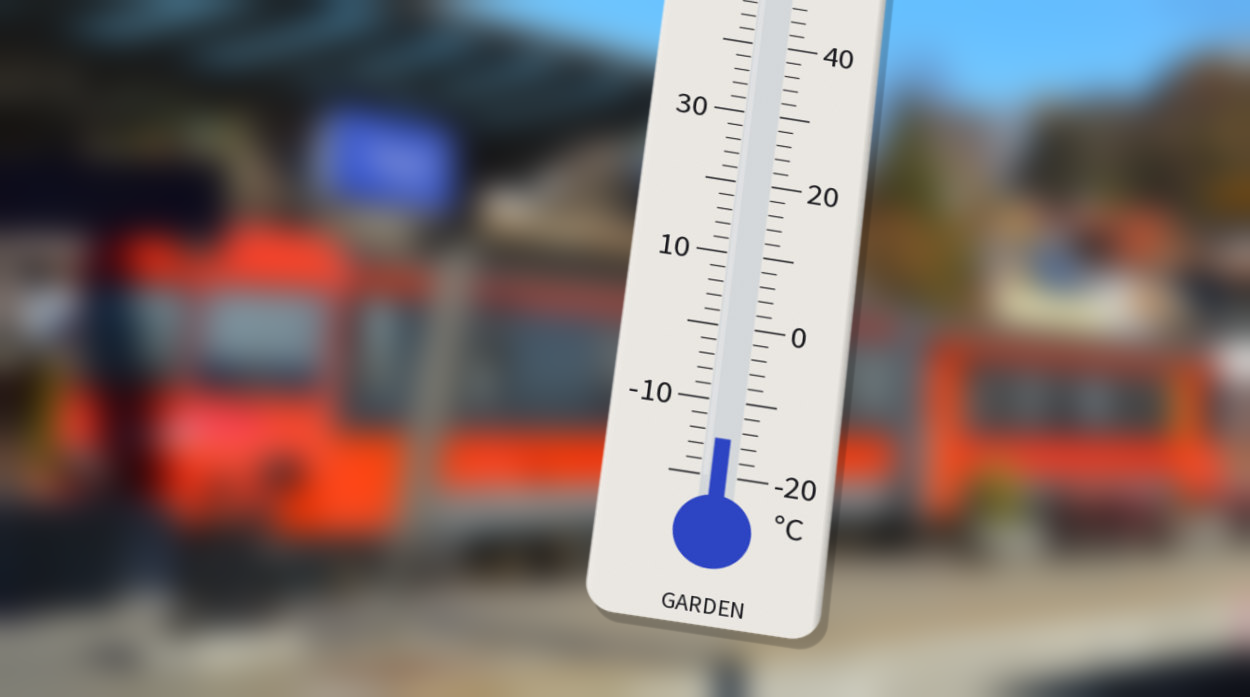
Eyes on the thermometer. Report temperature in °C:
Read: -15 °C
